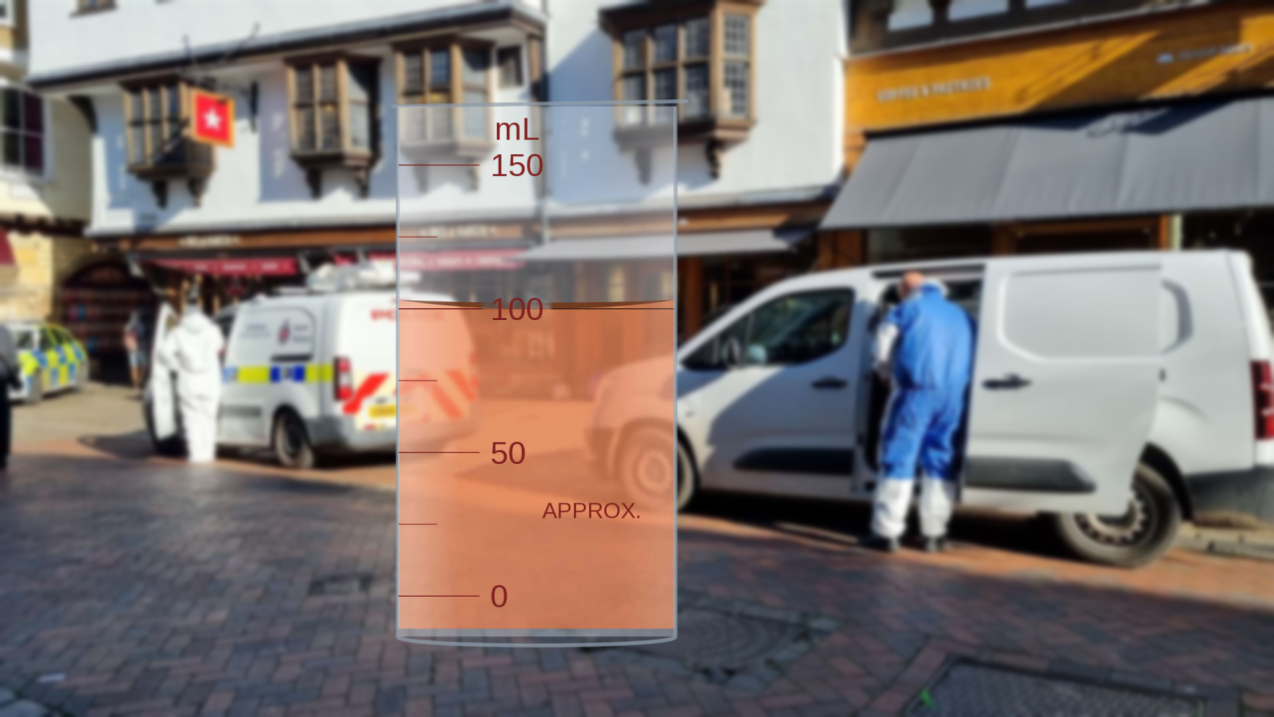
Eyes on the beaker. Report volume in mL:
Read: 100 mL
